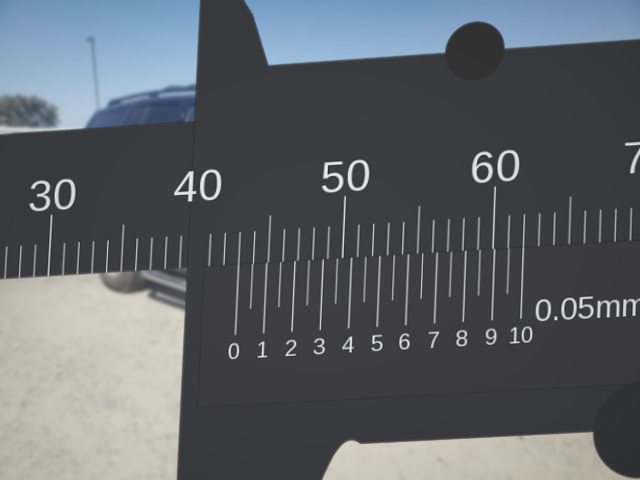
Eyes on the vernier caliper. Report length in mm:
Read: 43.0 mm
